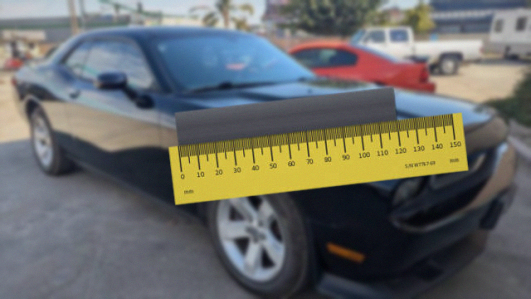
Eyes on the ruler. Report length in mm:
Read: 120 mm
